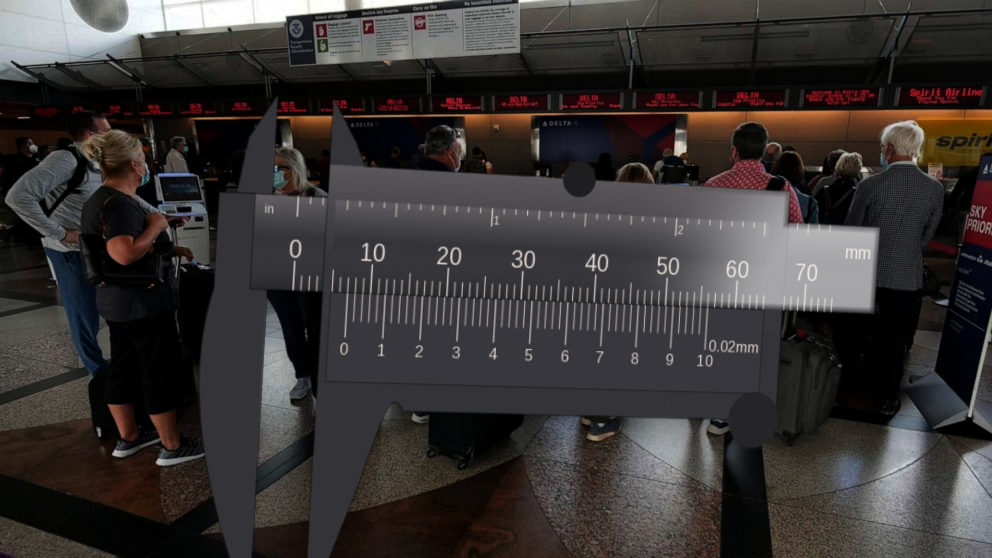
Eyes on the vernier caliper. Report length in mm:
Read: 7.0 mm
